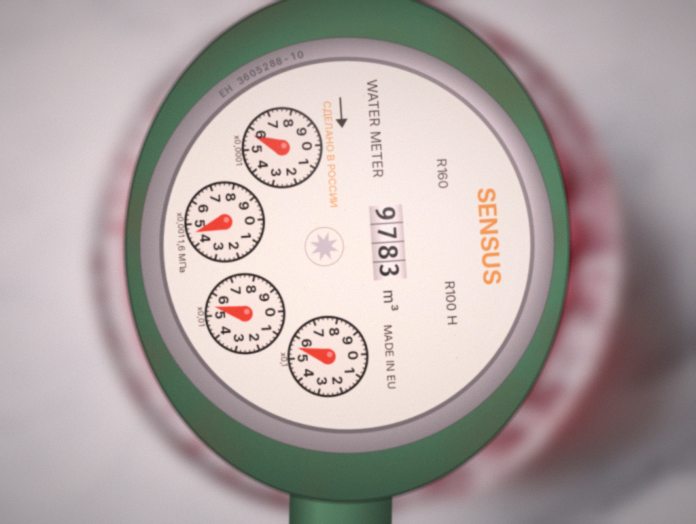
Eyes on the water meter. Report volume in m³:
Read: 9783.5545 m³
